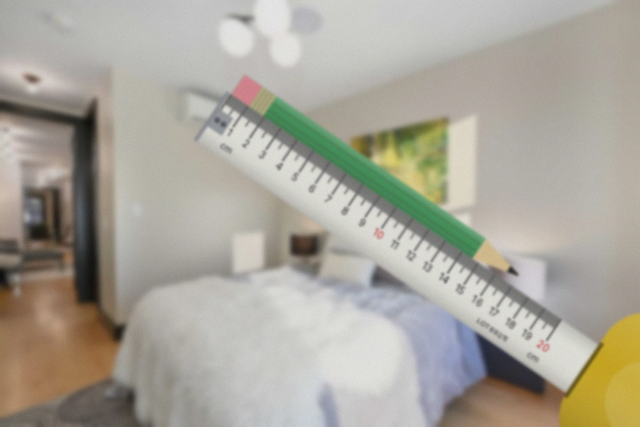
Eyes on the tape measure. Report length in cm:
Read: 17 cm
